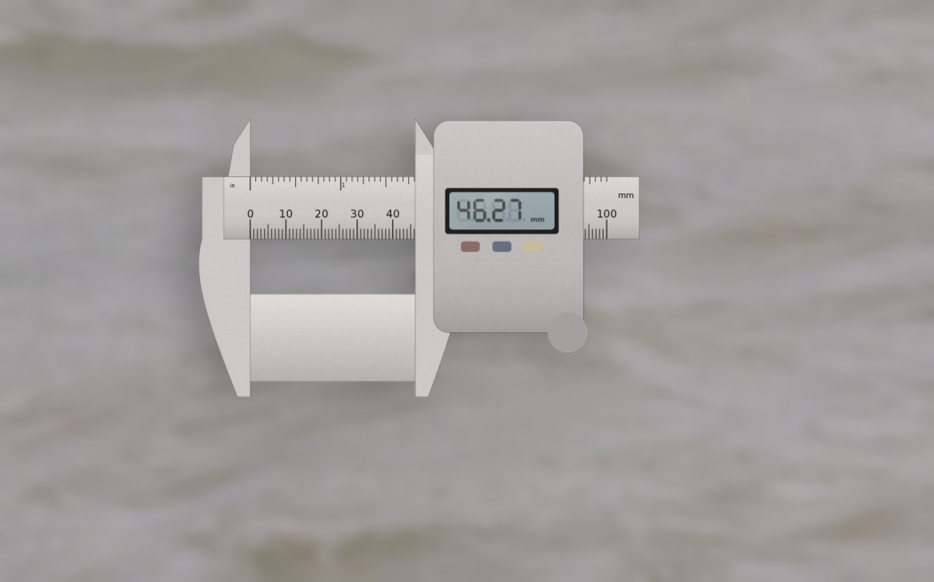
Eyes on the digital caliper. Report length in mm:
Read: 46.27 mm
